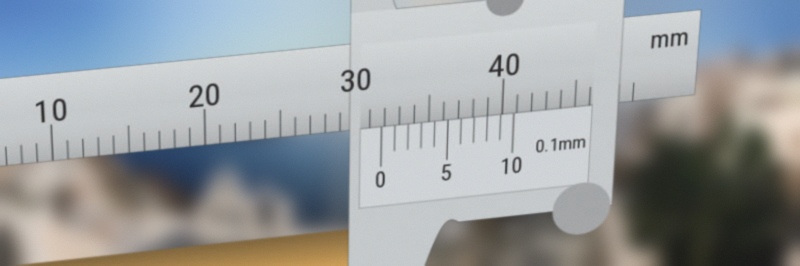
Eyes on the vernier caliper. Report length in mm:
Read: 31.8 mm
